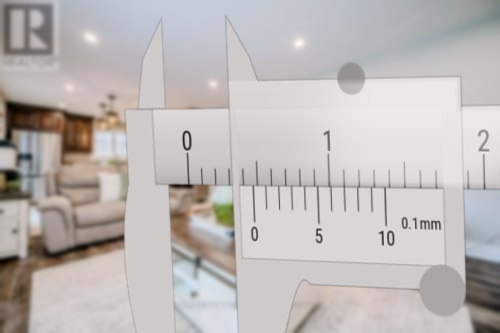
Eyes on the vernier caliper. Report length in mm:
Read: 4.7 mm
